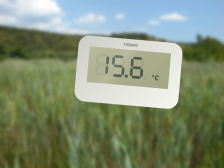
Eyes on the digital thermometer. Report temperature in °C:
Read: 15.6 °C
